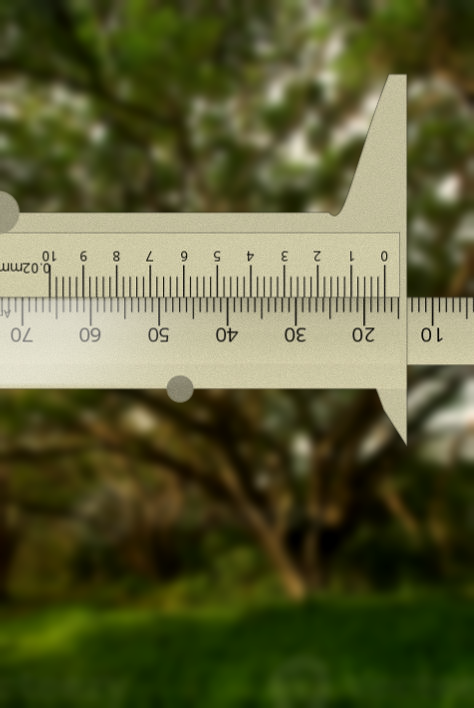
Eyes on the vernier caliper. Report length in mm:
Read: 17.0 mm
